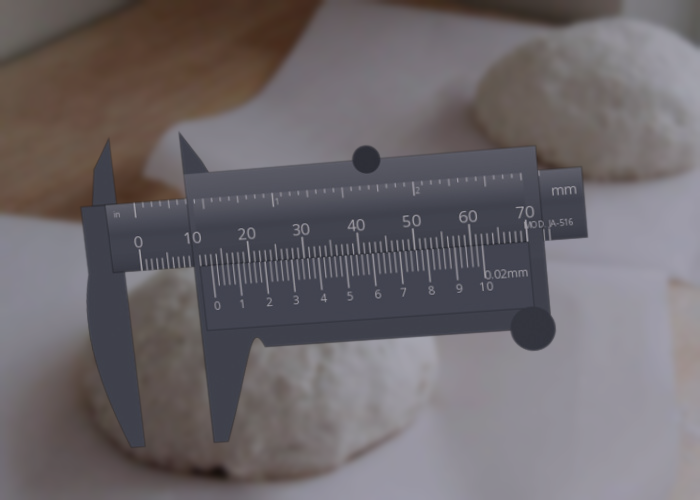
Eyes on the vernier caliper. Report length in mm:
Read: 13.0 mm
